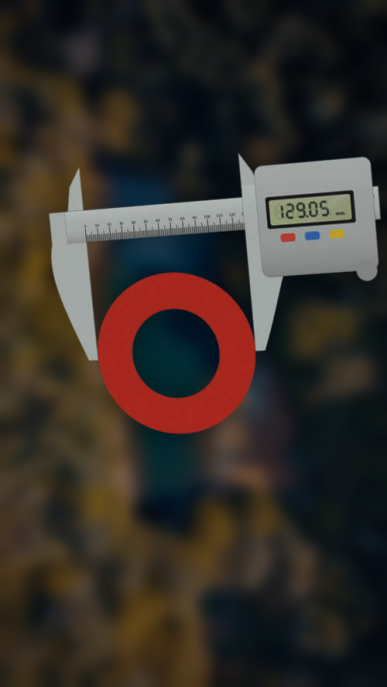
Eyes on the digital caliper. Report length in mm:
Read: 129.05 mm
